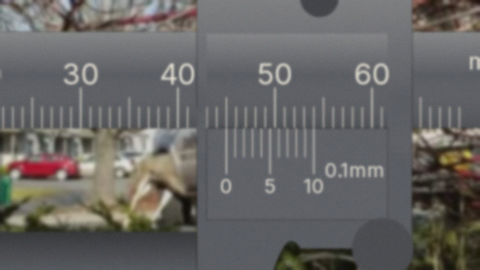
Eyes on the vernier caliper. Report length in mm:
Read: 45.0 mm
